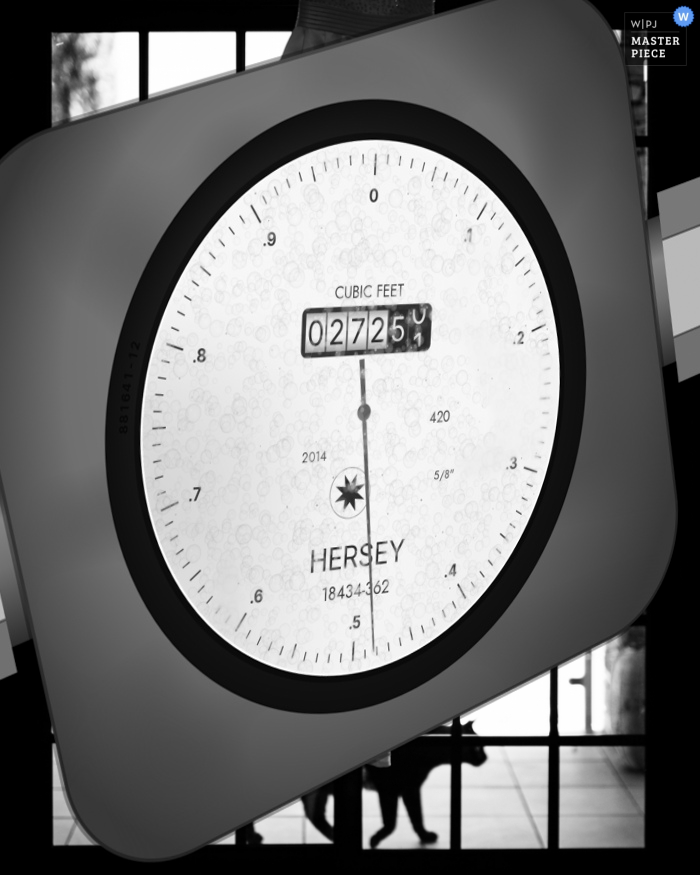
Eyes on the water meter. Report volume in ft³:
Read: 27250.48 ft³
